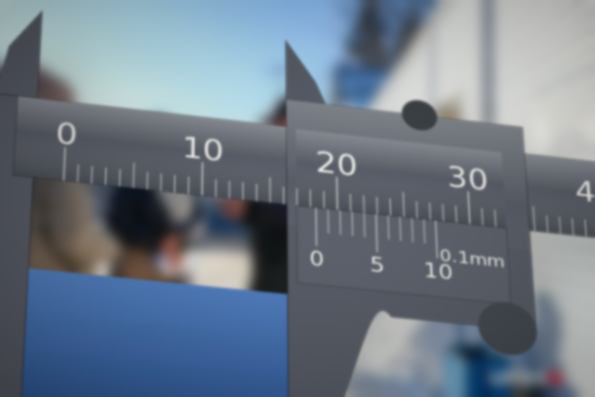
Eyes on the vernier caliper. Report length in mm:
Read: 18.4 mm
